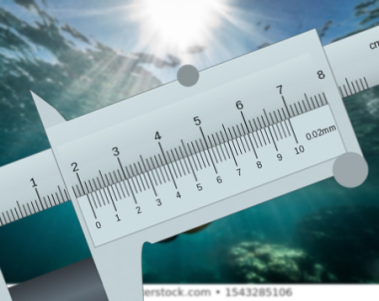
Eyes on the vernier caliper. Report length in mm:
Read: 20.5 mm
